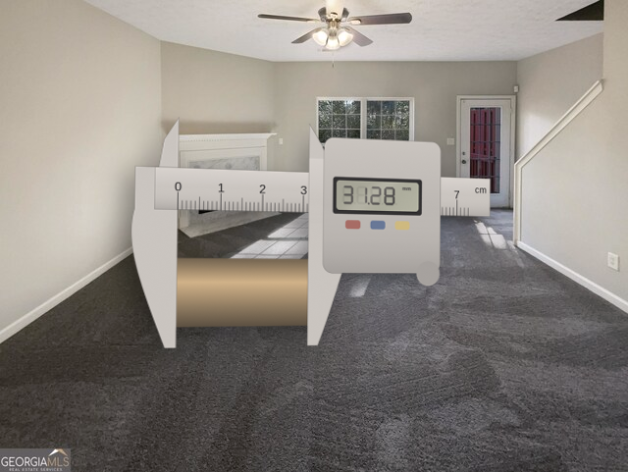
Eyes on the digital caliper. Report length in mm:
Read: 31.28 mm
